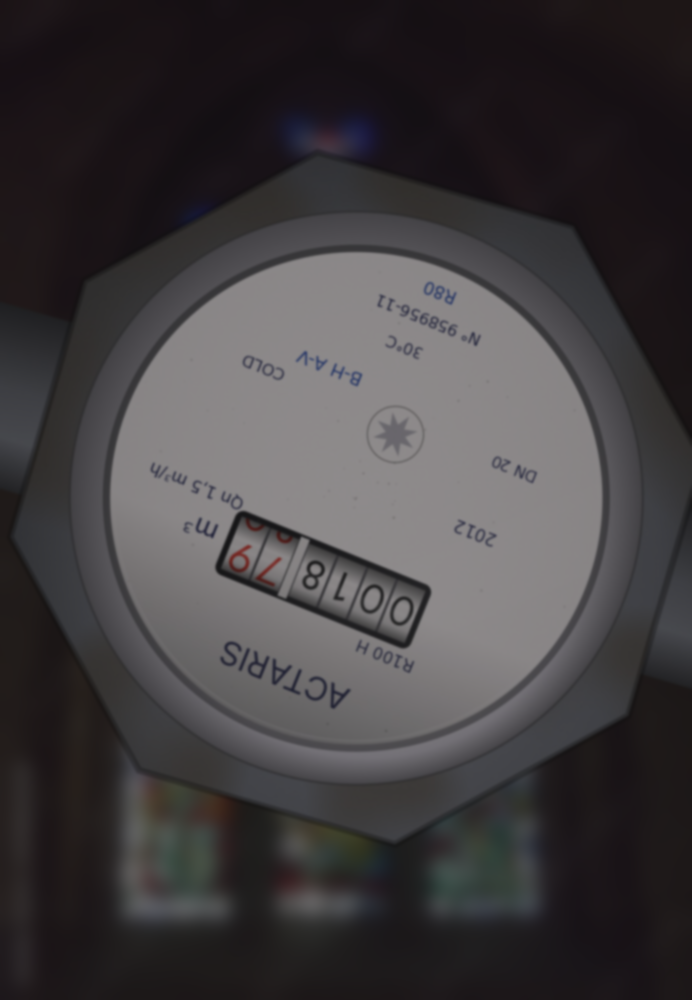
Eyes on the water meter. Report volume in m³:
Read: 18.79 m³
